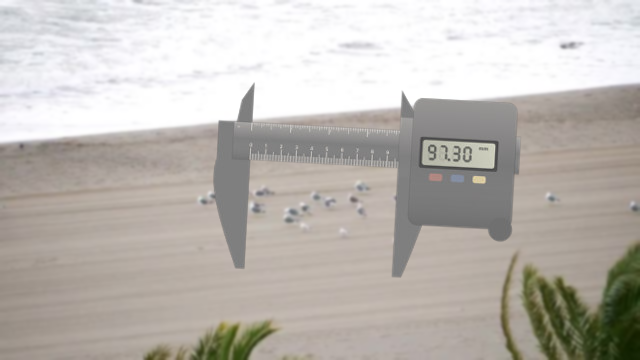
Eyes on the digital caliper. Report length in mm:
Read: 97.30 mm
